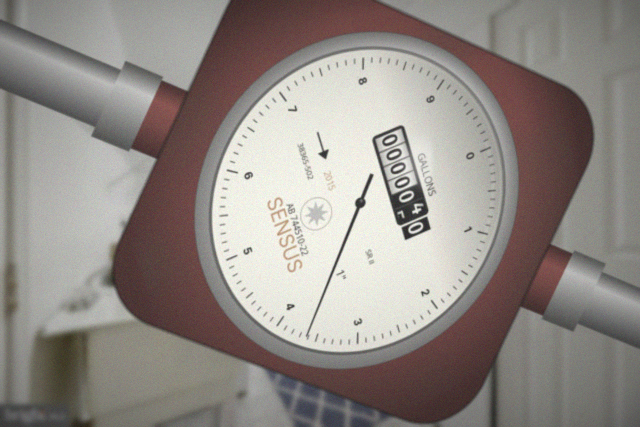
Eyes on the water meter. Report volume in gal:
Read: 43.6 gal
